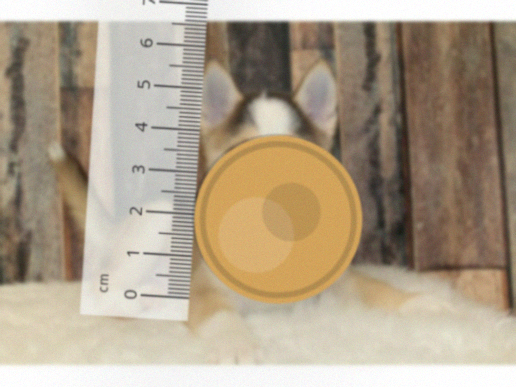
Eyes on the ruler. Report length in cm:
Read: 4 cm
